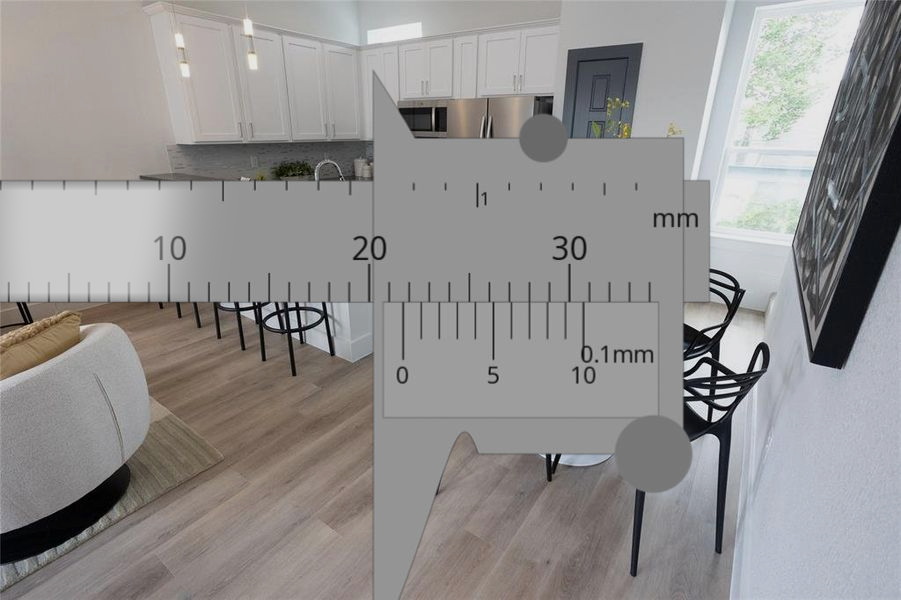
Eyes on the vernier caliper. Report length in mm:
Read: 21.7 mm
